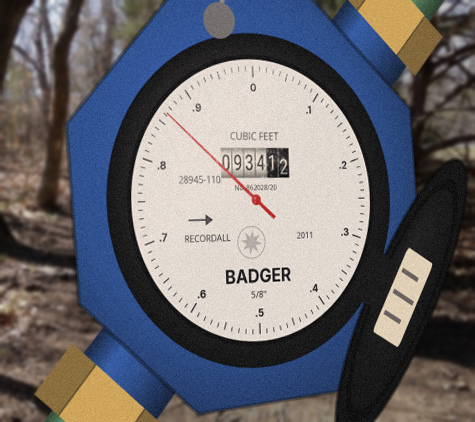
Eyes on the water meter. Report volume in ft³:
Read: 93411.86 ft³
